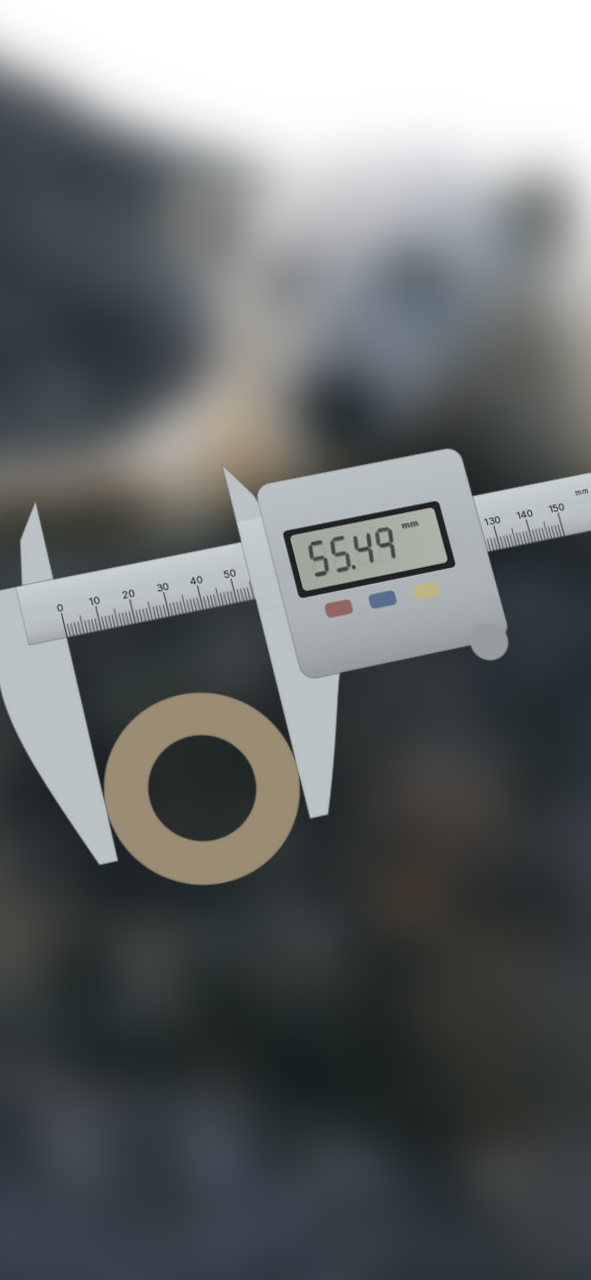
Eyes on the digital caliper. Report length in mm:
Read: 55.49 mm
